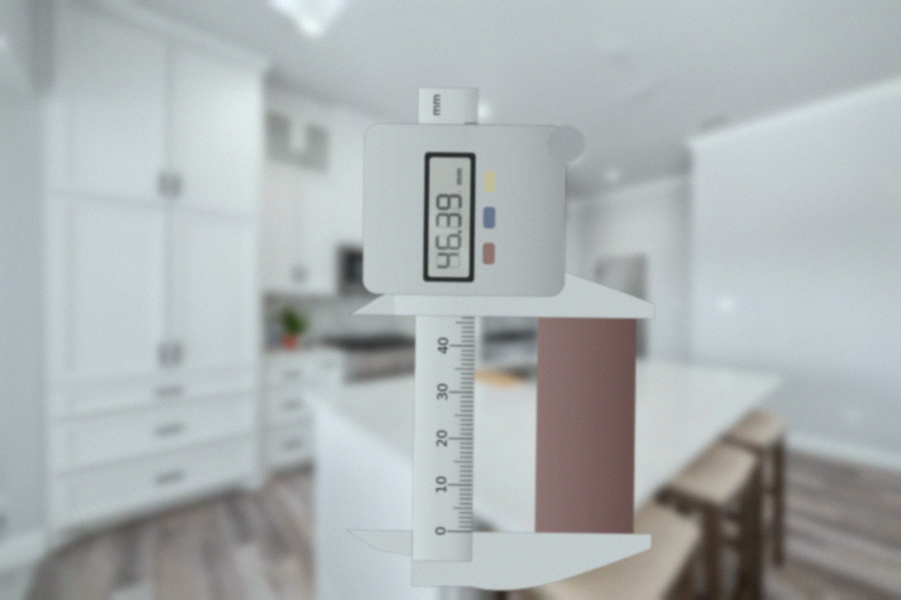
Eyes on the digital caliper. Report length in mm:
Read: 46.39 mm
